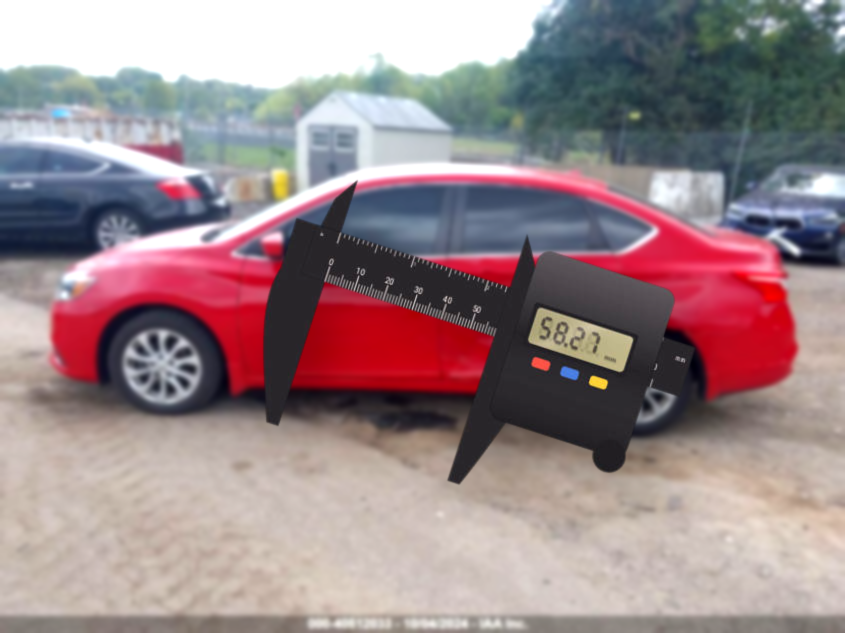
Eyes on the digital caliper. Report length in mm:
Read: 58.27 mm
